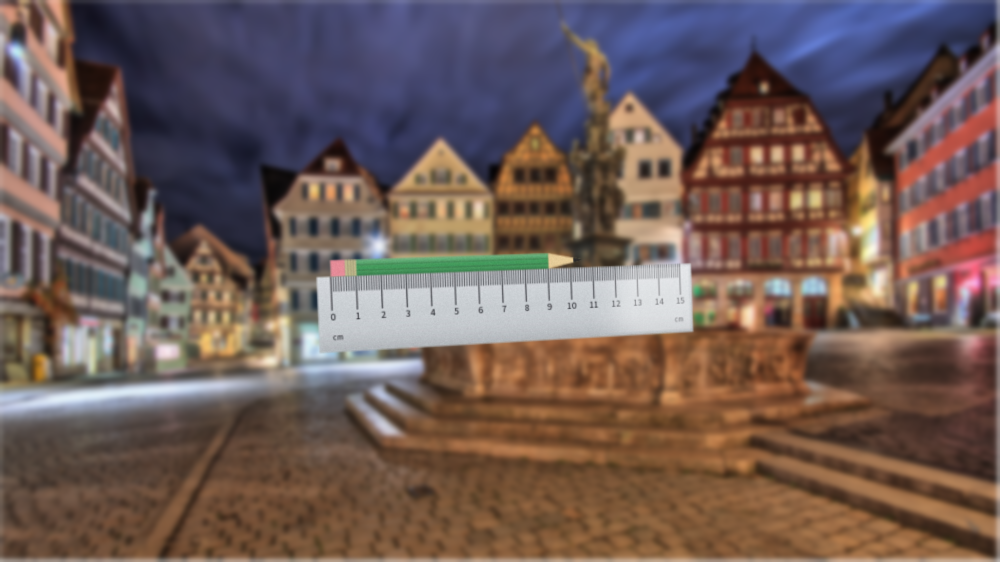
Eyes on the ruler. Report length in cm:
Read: 10.5 cm
